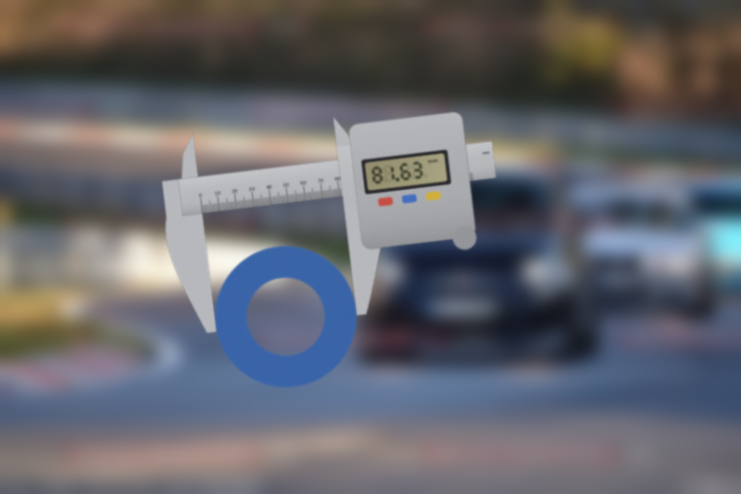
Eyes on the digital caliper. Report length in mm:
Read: 81.63 mm
